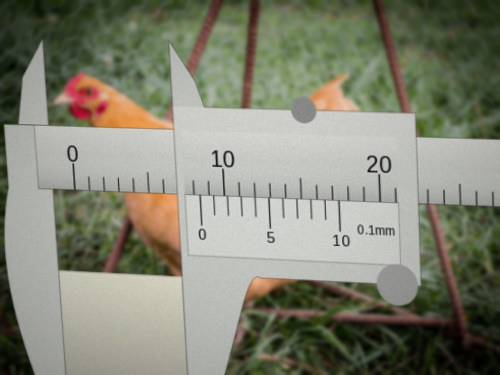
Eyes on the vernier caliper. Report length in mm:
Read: 8.4 mm
